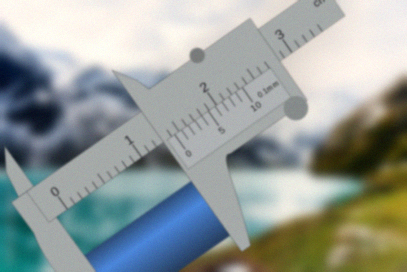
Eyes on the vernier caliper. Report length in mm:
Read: 14.4 mm
